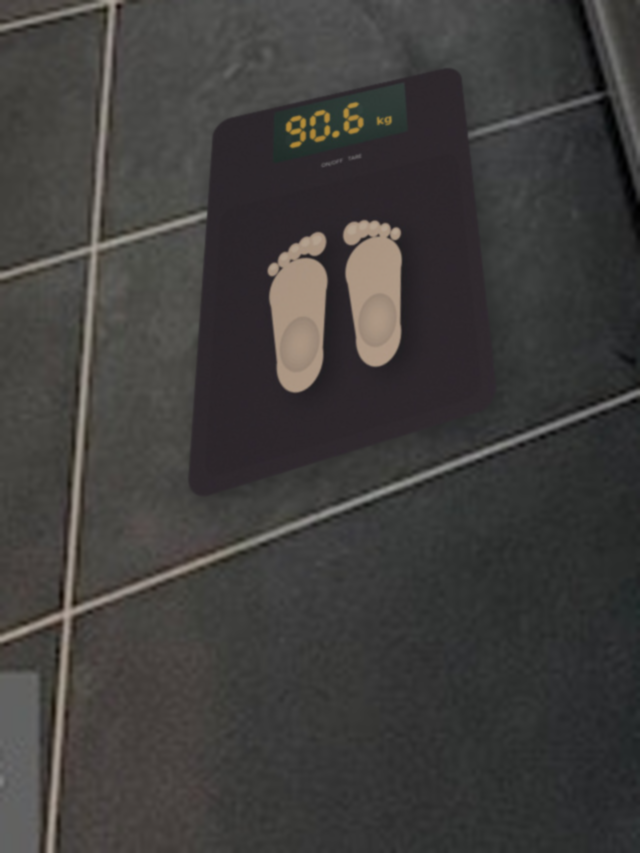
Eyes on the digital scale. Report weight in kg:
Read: 90.6 kg
